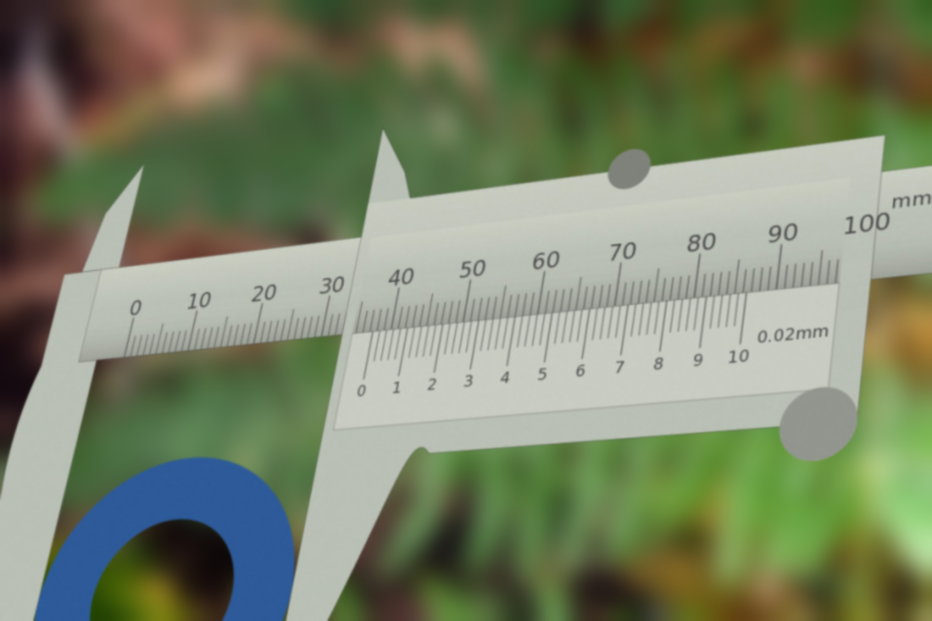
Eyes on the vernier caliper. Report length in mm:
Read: 37.4 mm
